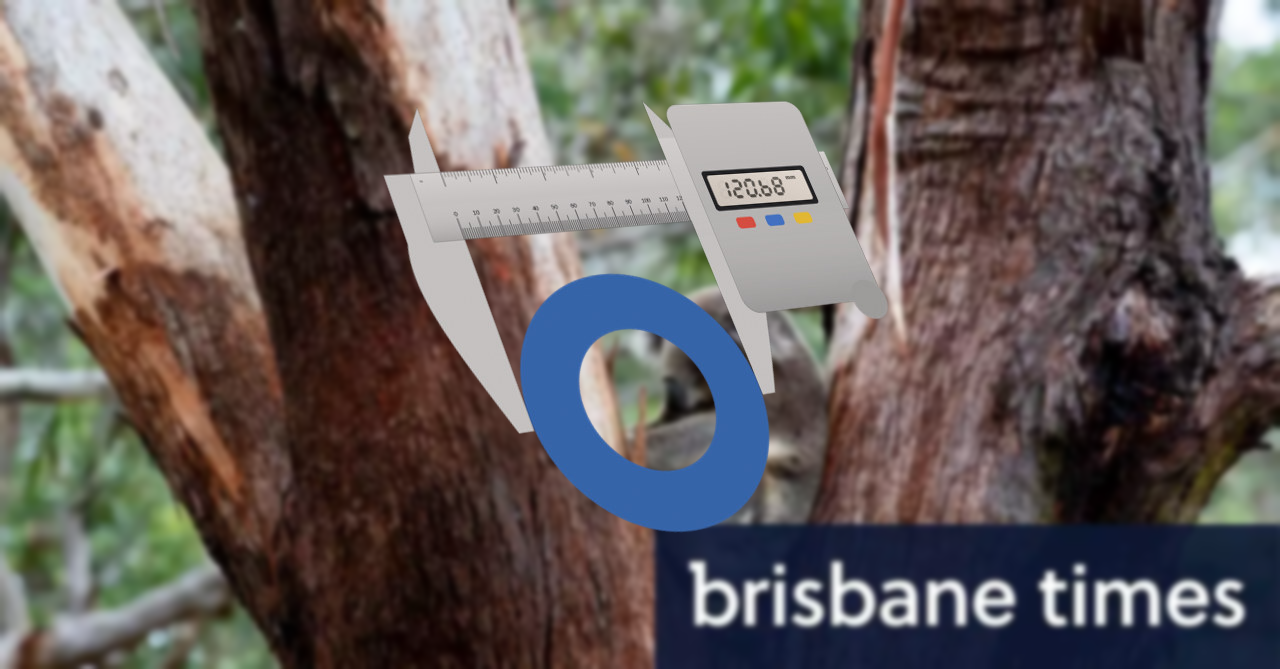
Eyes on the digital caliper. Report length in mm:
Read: 120.68 mm
